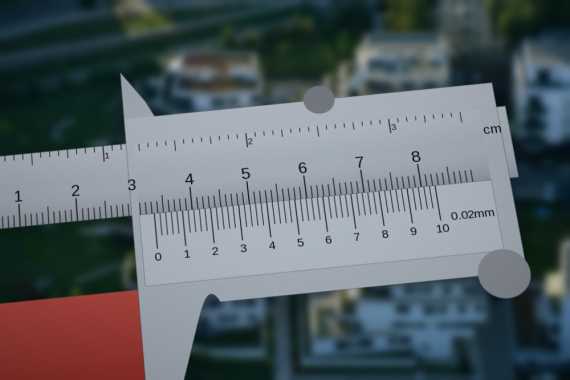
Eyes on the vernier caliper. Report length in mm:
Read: 33.4 mm
